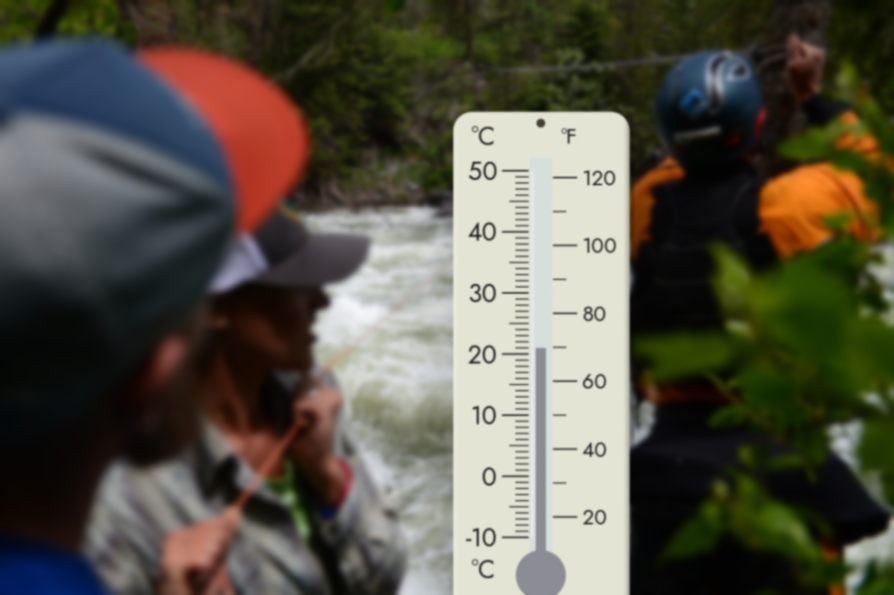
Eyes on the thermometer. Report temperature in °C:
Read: 21 °C
